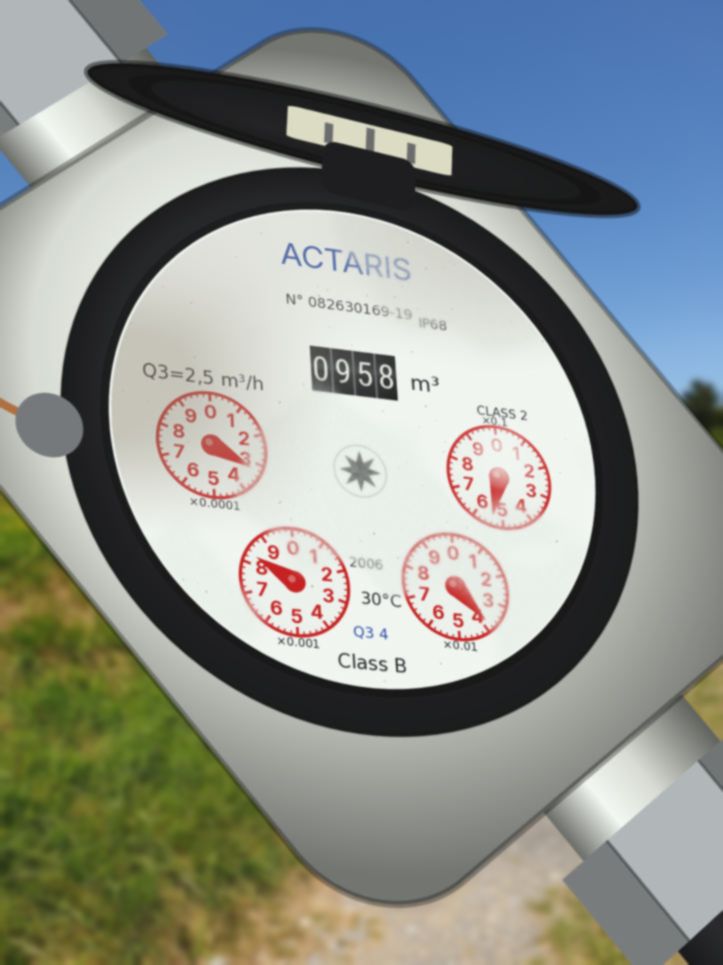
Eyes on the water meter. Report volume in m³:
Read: 958.5383 m³
